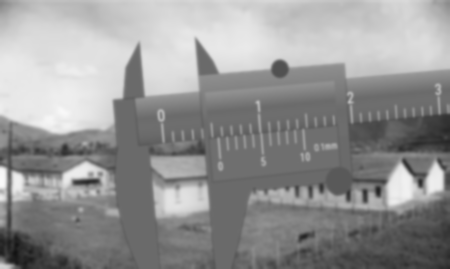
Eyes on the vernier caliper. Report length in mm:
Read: 5.6 mm
